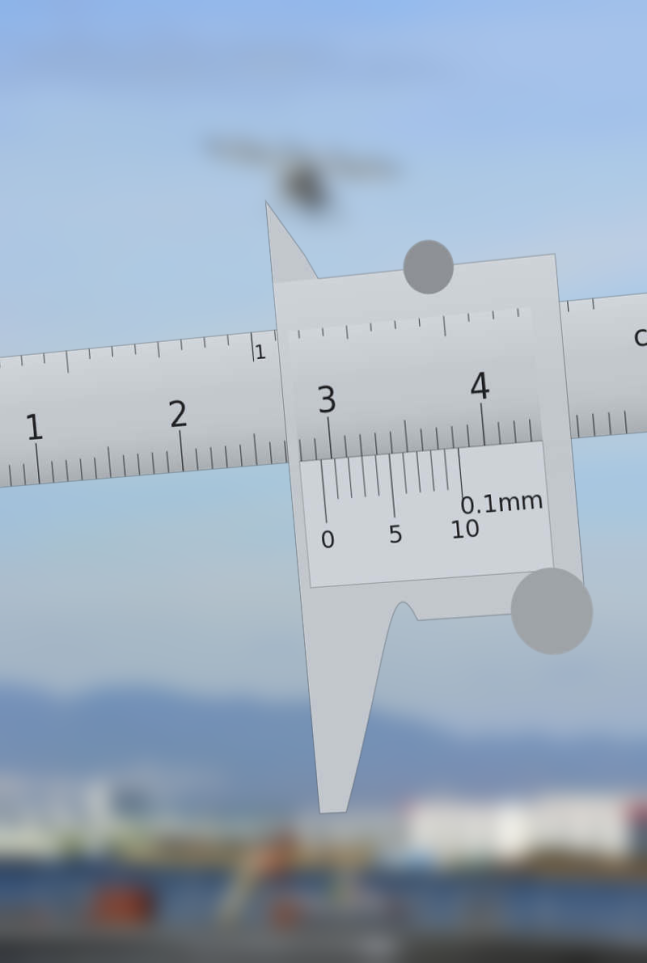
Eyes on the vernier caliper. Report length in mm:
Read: 29.3 mm
